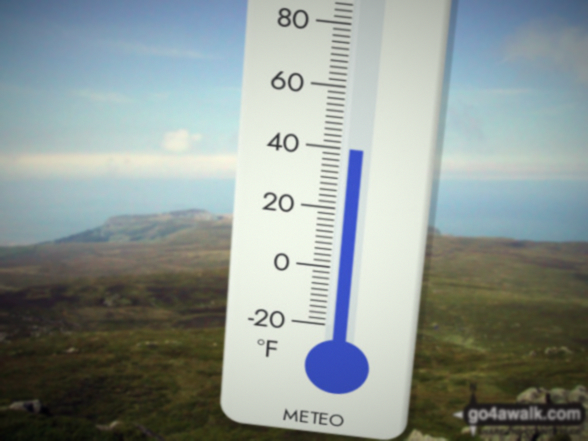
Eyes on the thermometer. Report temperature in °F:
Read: 40 °F
